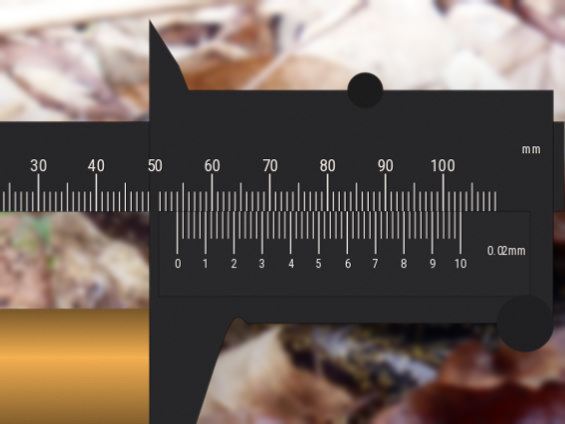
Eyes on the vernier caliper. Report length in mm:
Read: 54.0 mm
